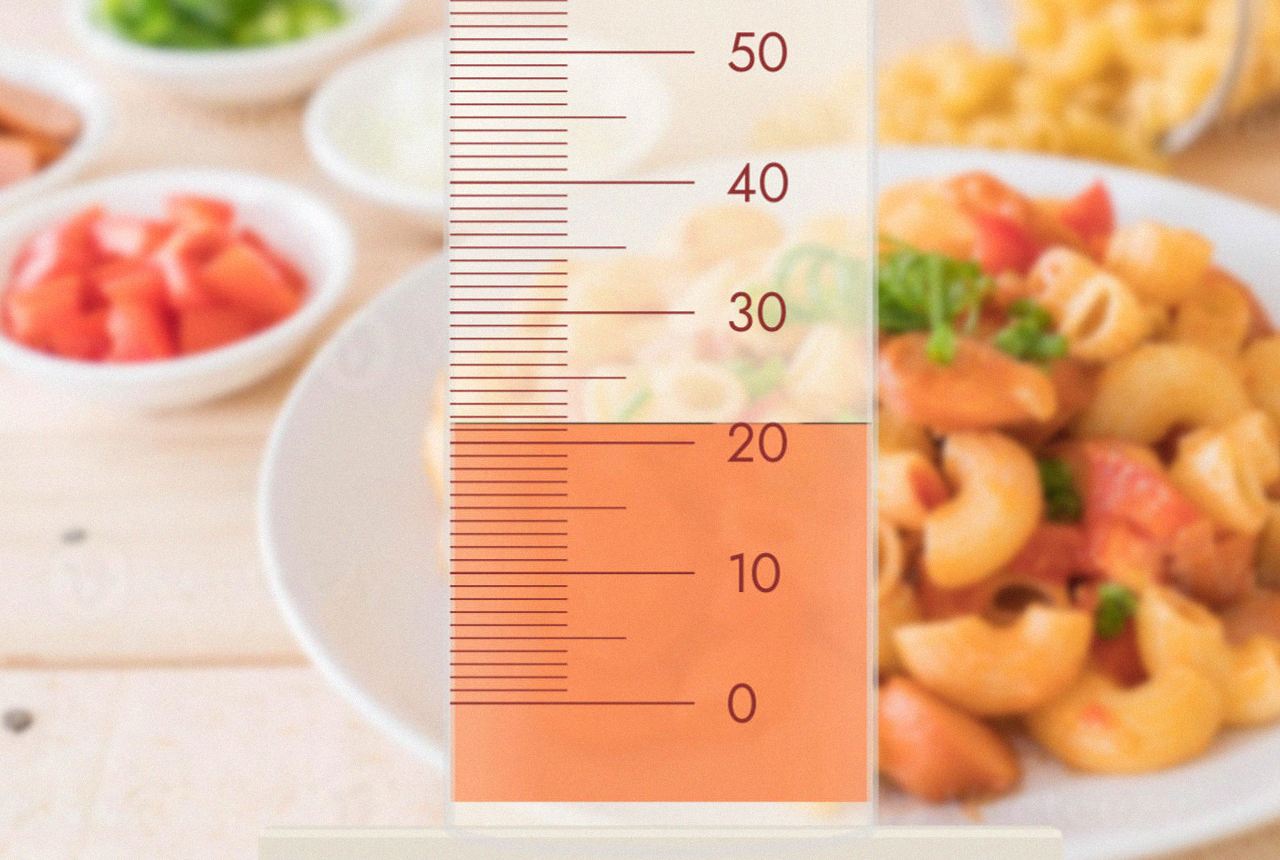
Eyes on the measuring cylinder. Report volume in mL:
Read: 21.5 mL
